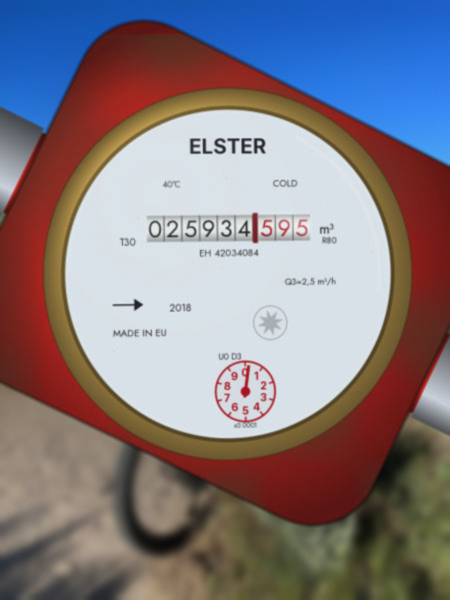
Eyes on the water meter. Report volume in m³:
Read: 25934.5950 m³
